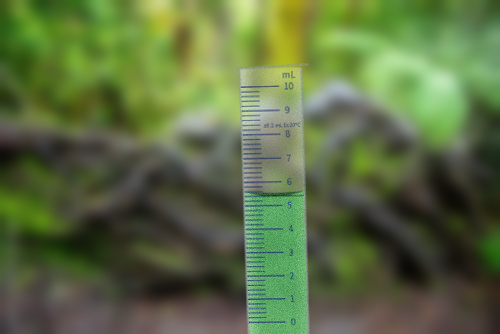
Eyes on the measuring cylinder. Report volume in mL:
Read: 5.4 mL
